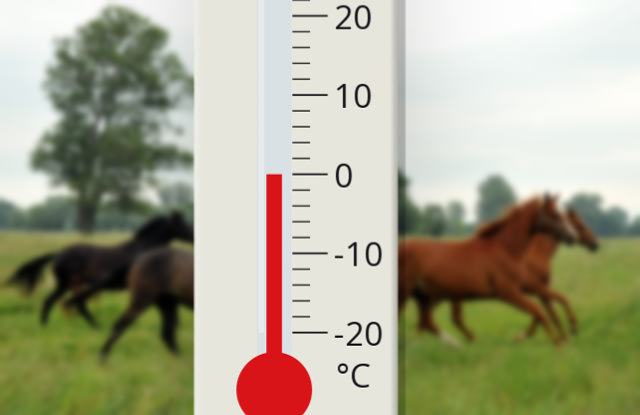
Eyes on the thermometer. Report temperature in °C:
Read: 0 °C
